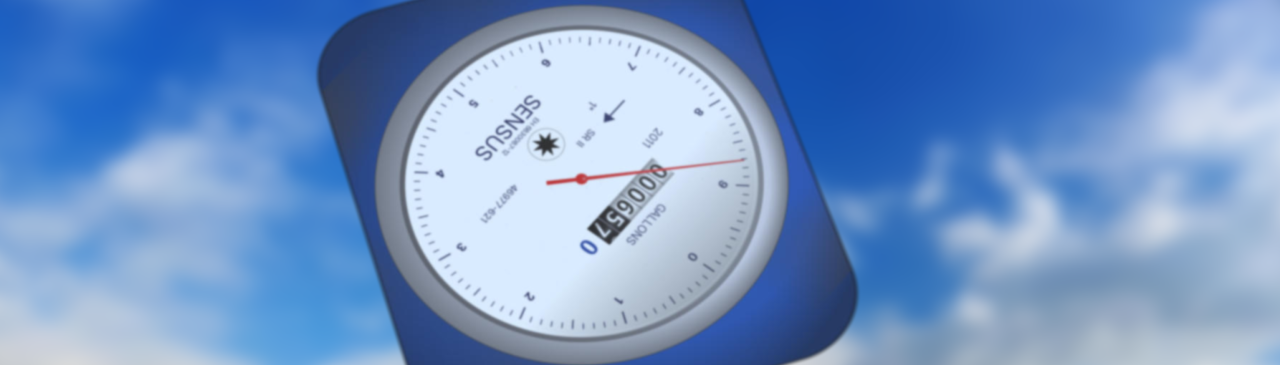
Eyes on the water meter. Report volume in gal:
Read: 6568.7 gal
